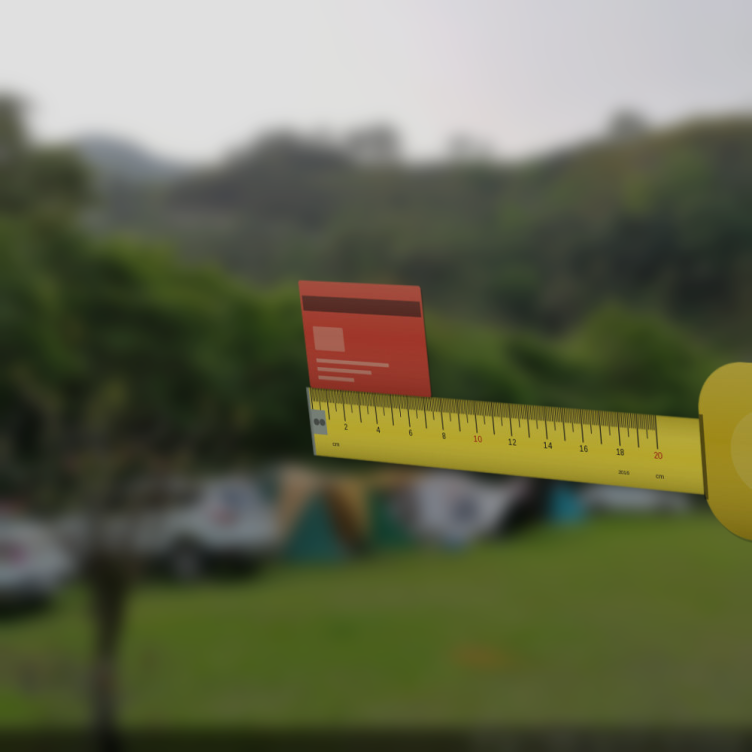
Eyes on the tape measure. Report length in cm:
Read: 7.5 cm
